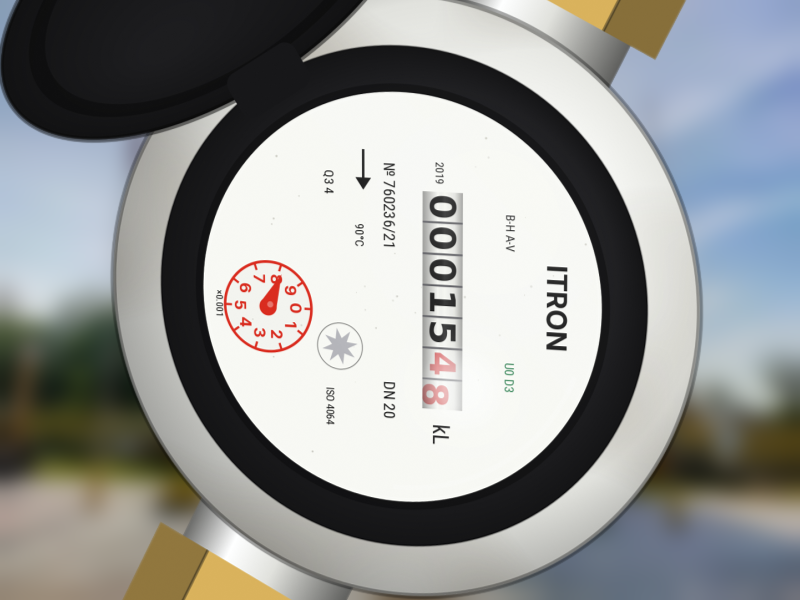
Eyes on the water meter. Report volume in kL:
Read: 15.478 kL
